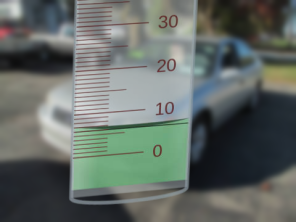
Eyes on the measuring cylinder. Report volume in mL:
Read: 6 mL
